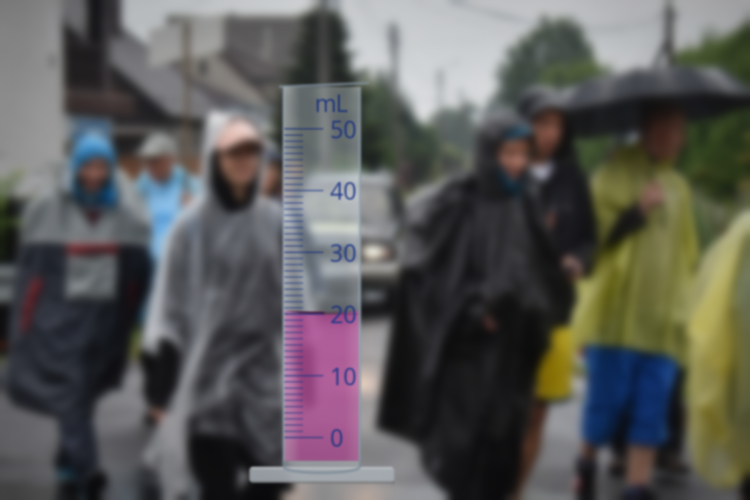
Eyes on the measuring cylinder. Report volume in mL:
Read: 20 mL
